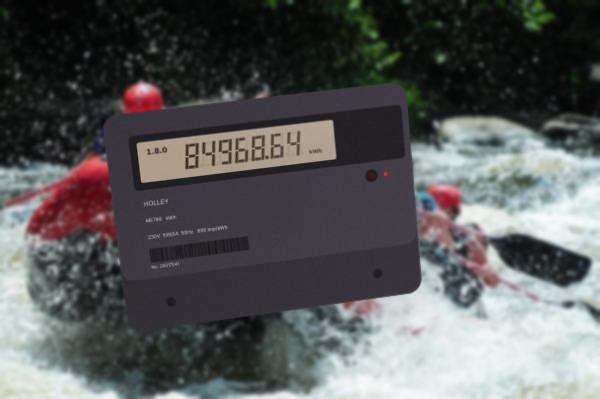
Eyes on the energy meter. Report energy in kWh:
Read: 84968.64 kWh
